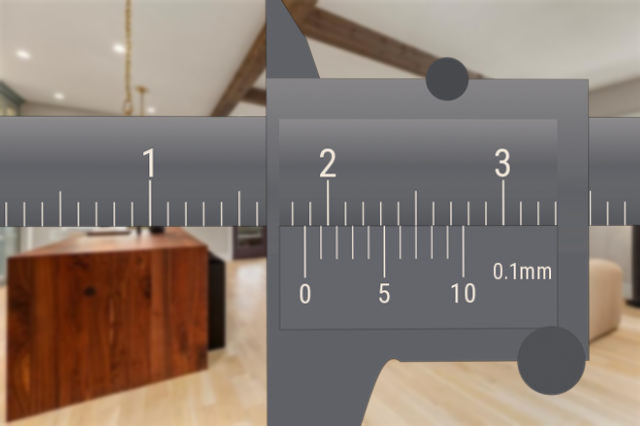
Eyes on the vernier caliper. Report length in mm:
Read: 18.7 mm
